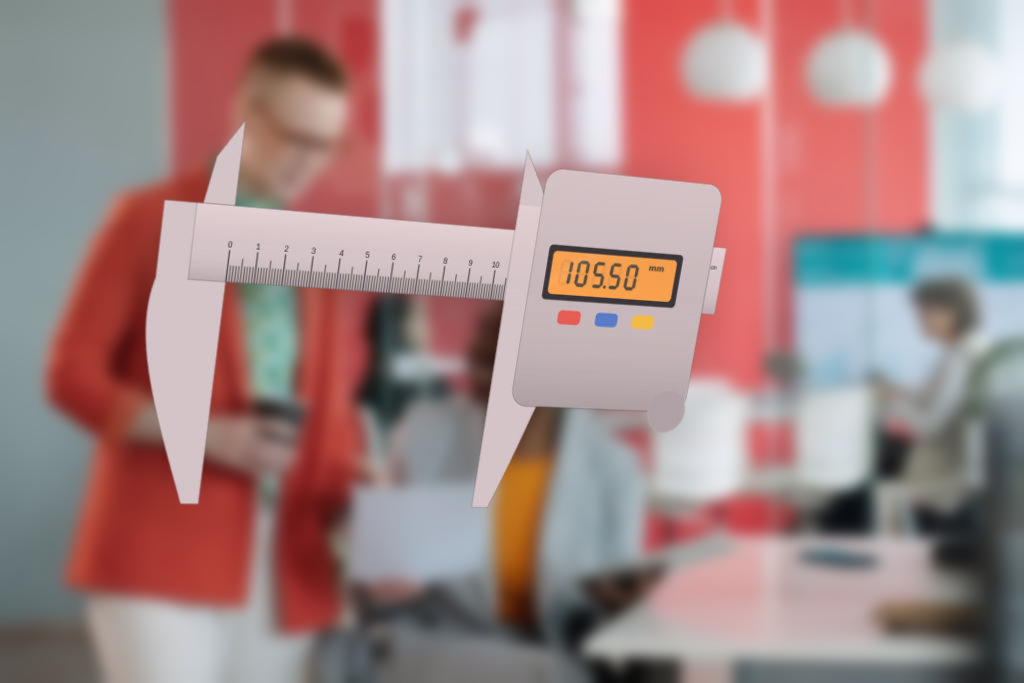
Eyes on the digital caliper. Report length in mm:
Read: 105.50 mm
